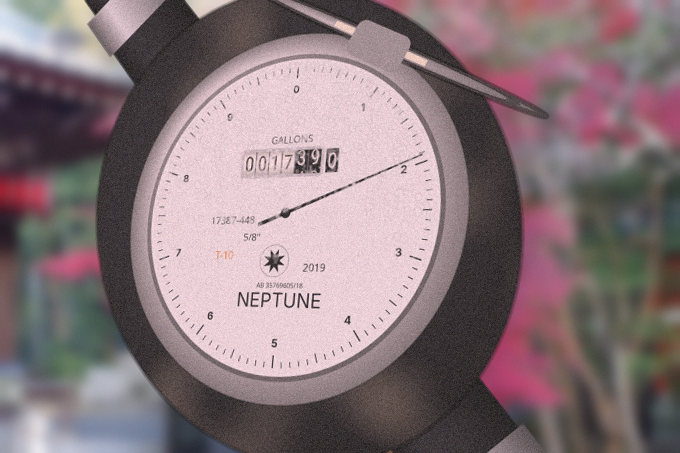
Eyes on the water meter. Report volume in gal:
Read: 17391.9 gal
